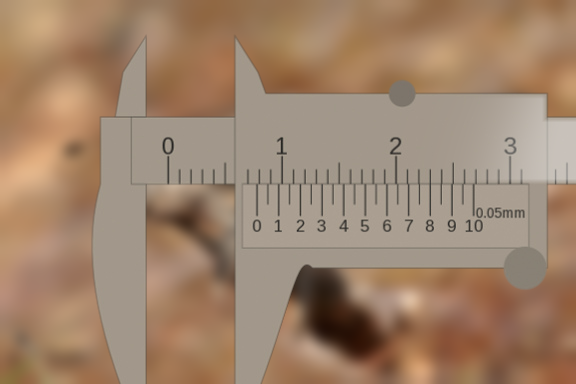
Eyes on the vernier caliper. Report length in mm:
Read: 7.8 mm
